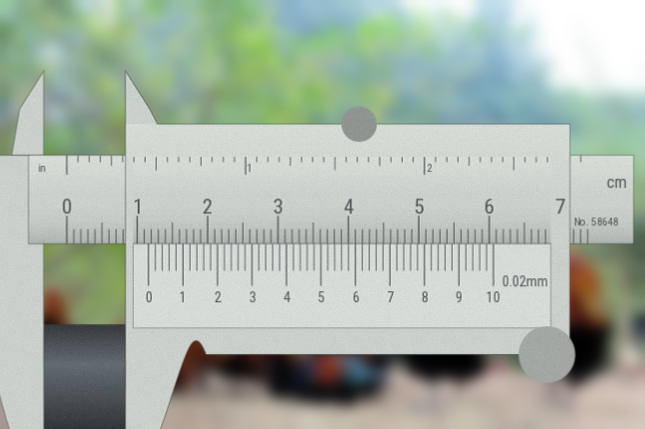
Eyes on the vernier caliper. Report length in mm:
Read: 11.6 mm
